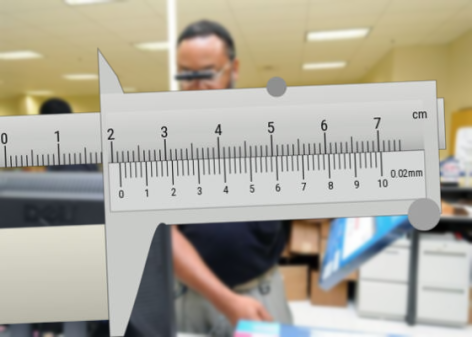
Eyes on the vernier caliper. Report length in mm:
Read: 21.4 mm
